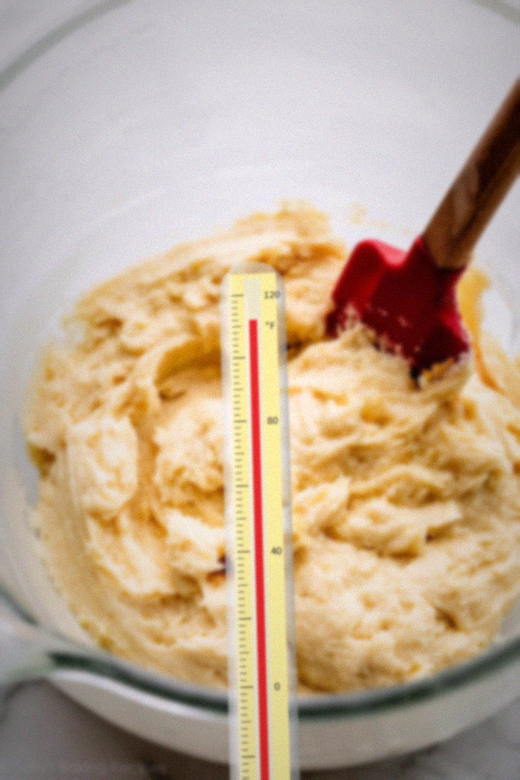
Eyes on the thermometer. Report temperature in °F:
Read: 112 °F
